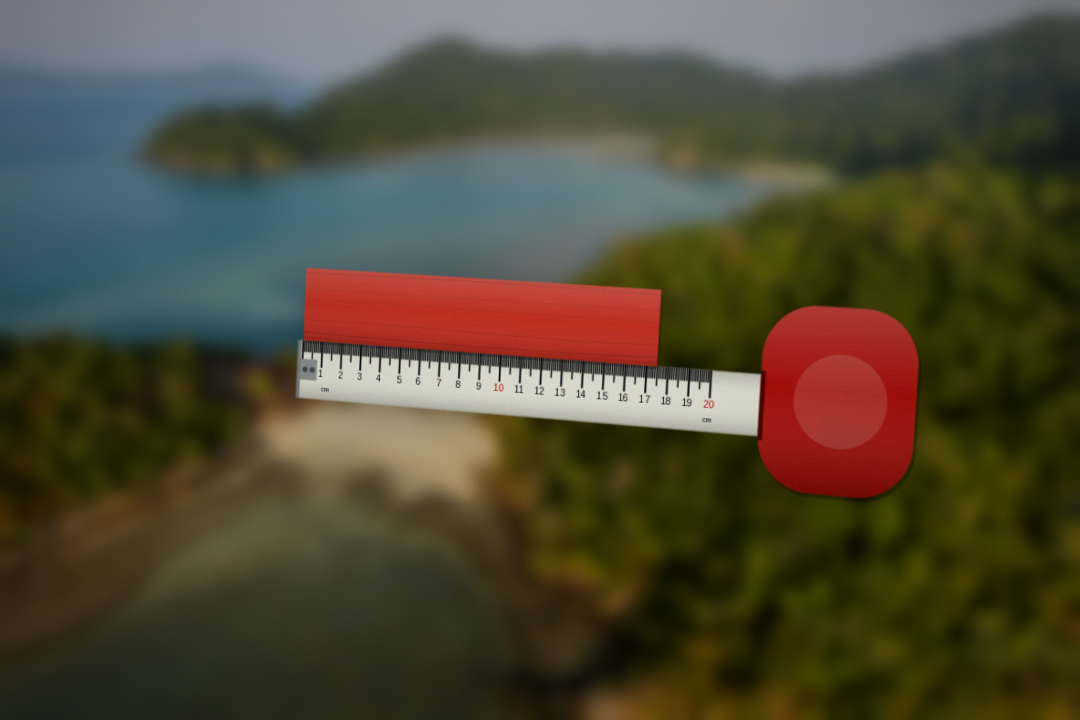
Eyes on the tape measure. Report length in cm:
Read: 17.5 cm
